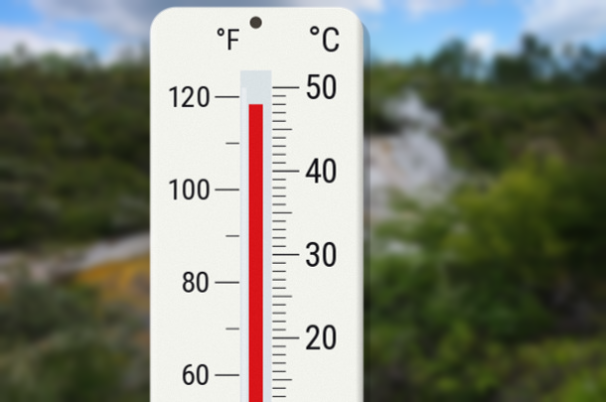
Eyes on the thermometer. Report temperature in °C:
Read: 48 °C
